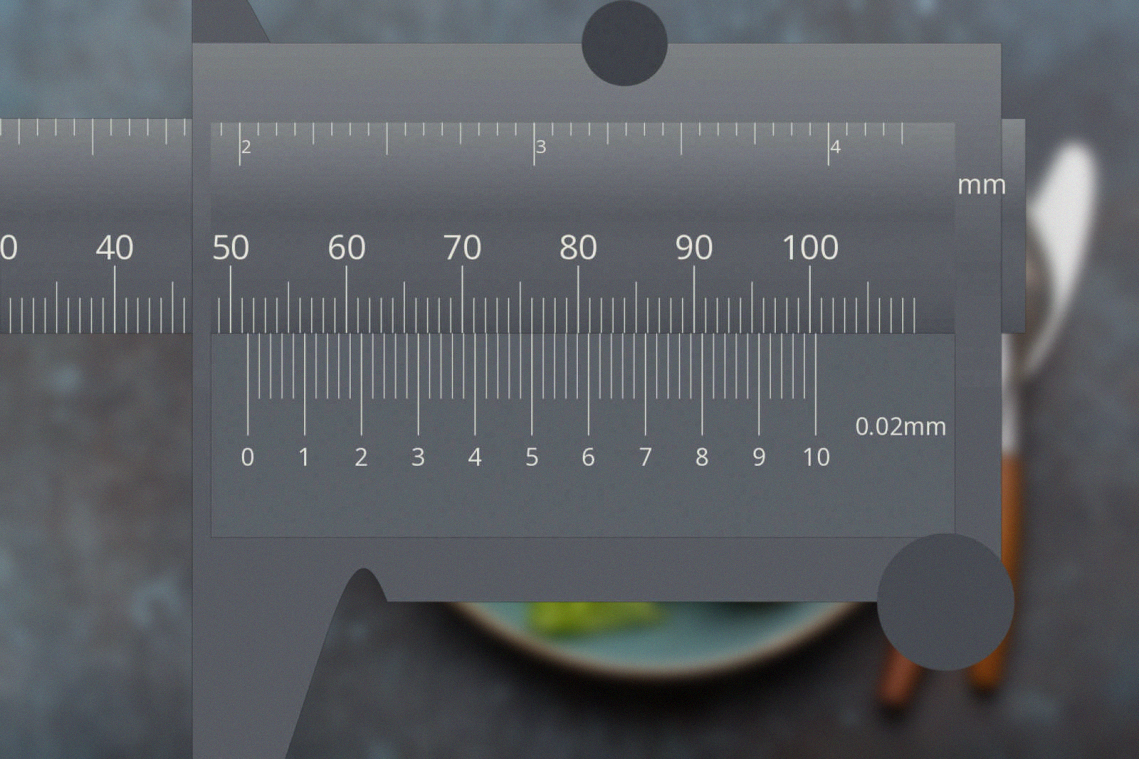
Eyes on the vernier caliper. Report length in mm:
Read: 51.5 mm
